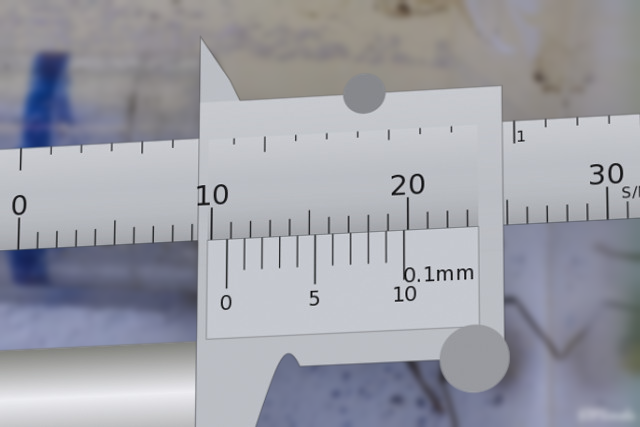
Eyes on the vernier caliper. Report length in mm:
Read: 10.8 mm
